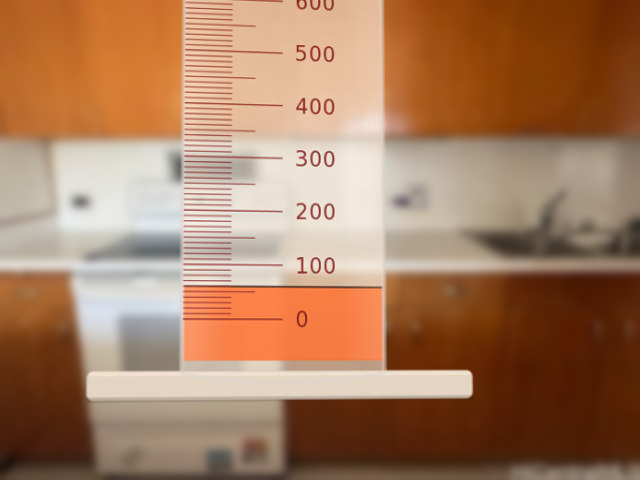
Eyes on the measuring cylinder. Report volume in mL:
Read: 60 mL
